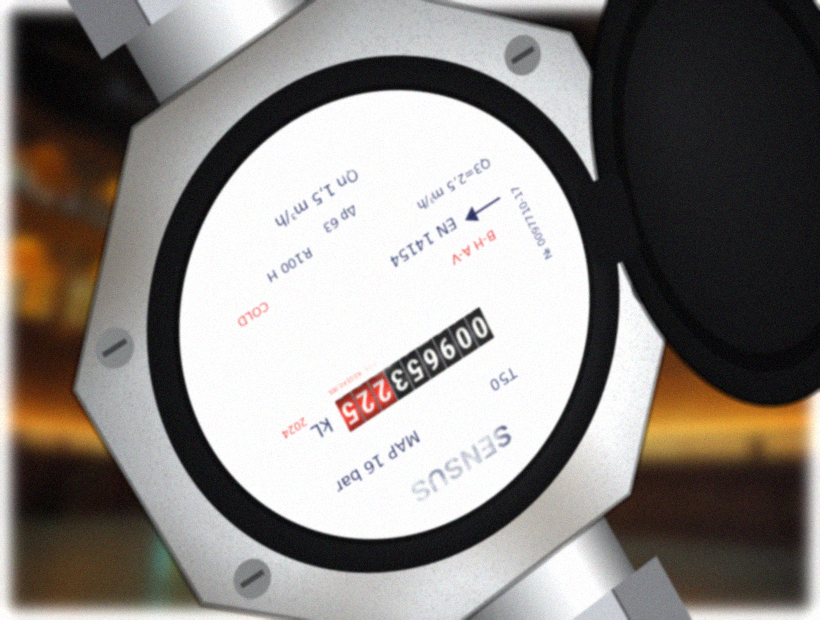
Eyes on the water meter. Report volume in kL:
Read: 9653.225 kL
